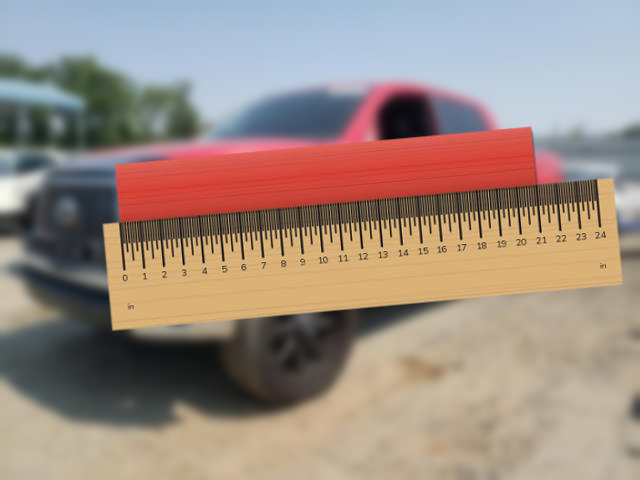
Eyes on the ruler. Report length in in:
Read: 21 in
